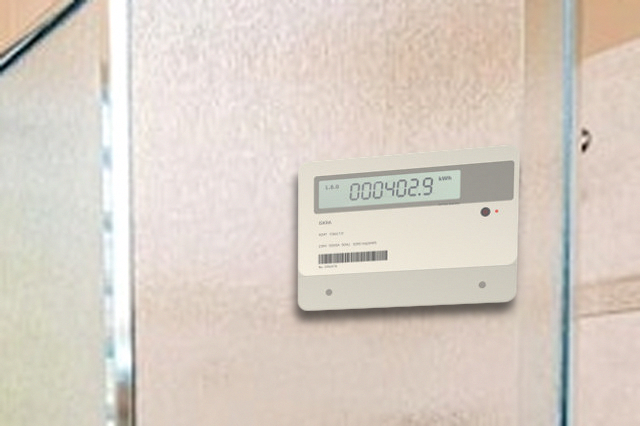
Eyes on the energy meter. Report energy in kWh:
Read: 402.9 kWh
